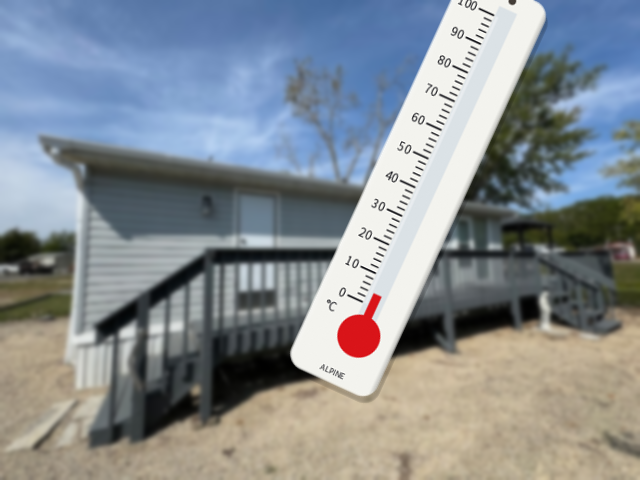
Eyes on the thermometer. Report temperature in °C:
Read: 4 °C
